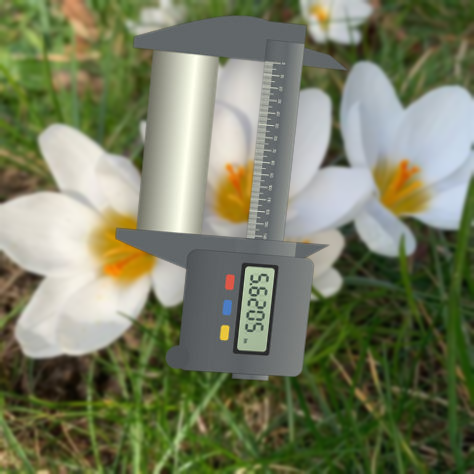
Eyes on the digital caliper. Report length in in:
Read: 5.6205 in
